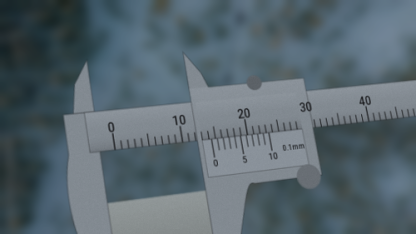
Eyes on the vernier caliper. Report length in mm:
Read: 14.4 mm
